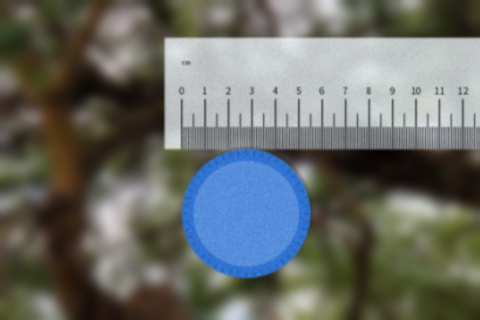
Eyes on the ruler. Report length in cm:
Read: 5.5 cm
